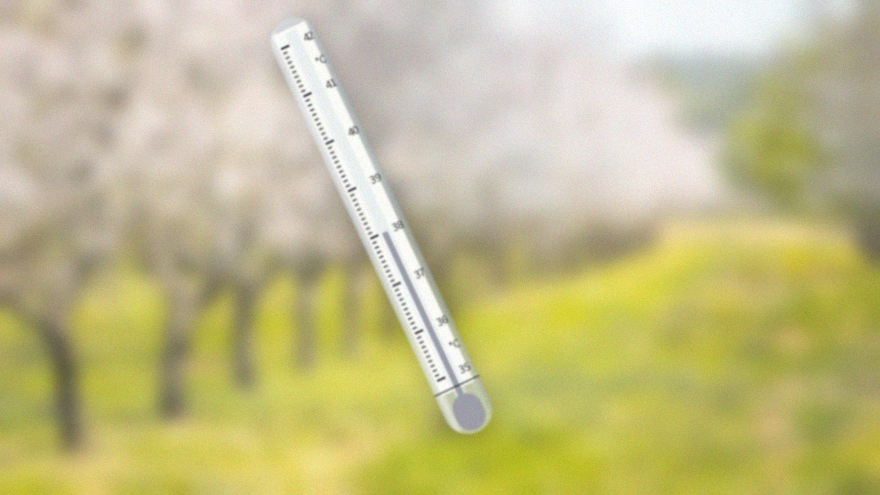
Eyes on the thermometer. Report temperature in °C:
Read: 38 °C
